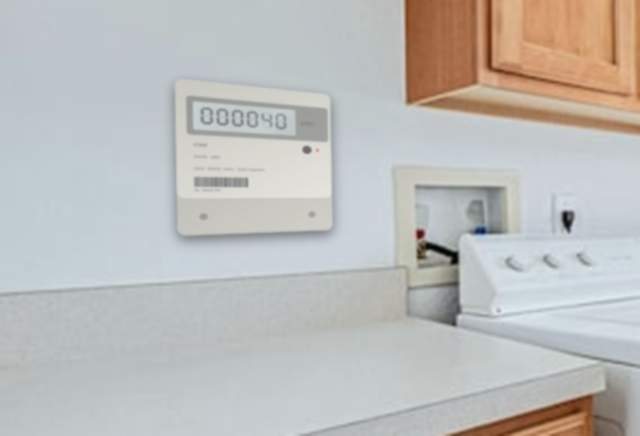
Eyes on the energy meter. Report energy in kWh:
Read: 40 kWh
